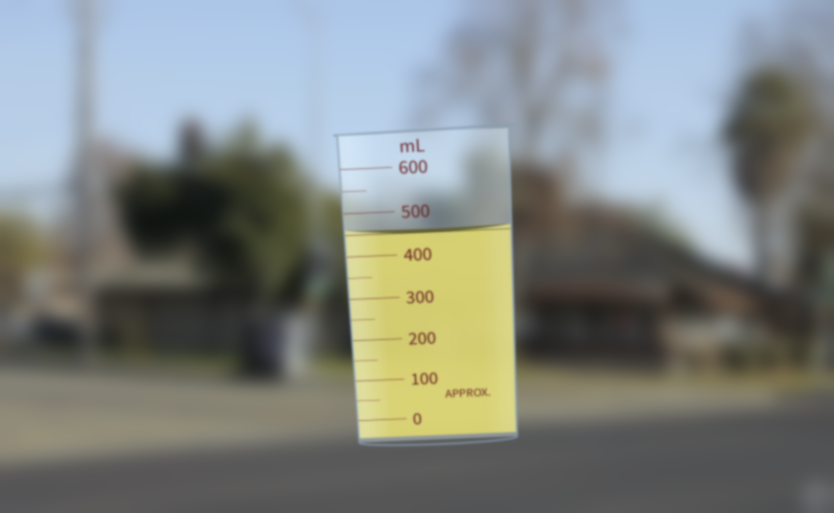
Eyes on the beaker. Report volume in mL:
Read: 450 mL
